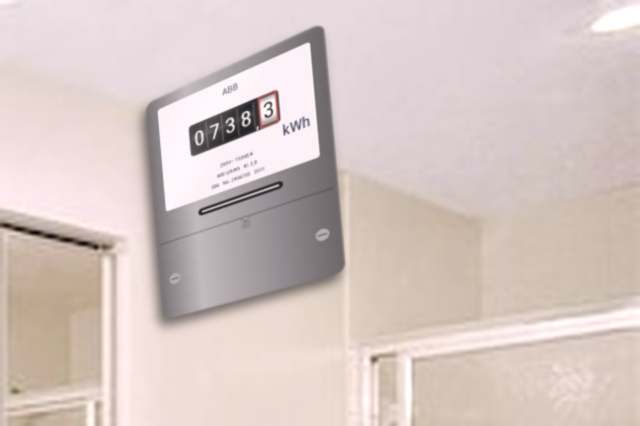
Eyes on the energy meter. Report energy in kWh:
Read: 738.3 kWh
